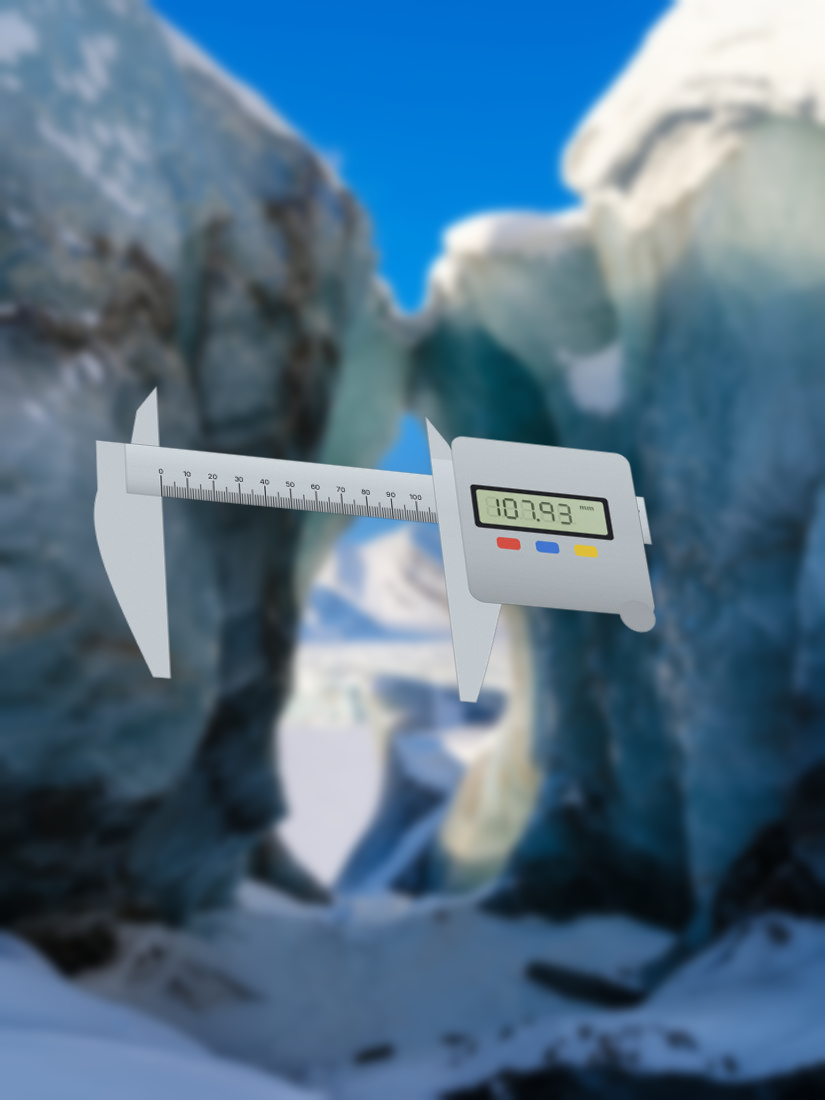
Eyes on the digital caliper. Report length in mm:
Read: 107.93 mm
